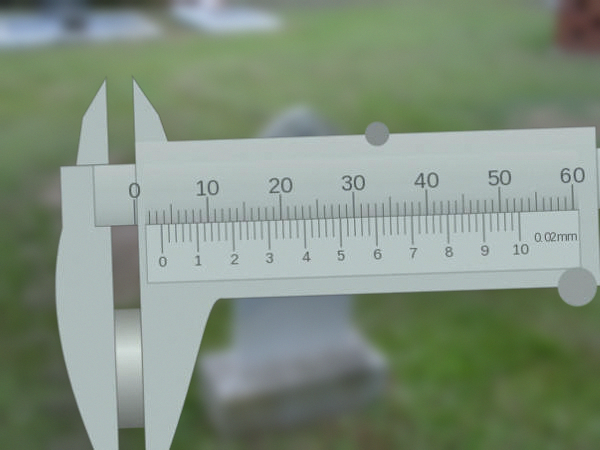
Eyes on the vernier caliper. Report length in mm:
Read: 3.6 mm
